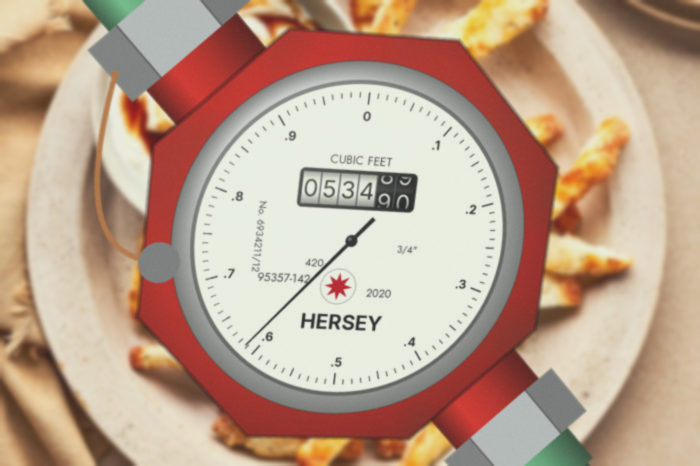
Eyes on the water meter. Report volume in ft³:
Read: 53489.61 ft³
